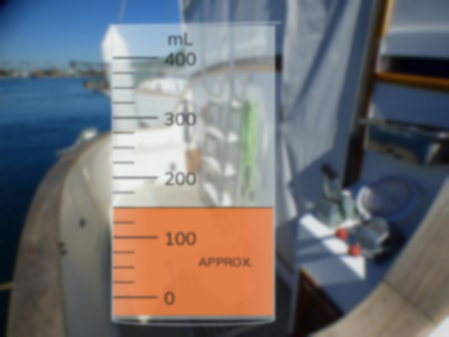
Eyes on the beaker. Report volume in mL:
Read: 150 mL
